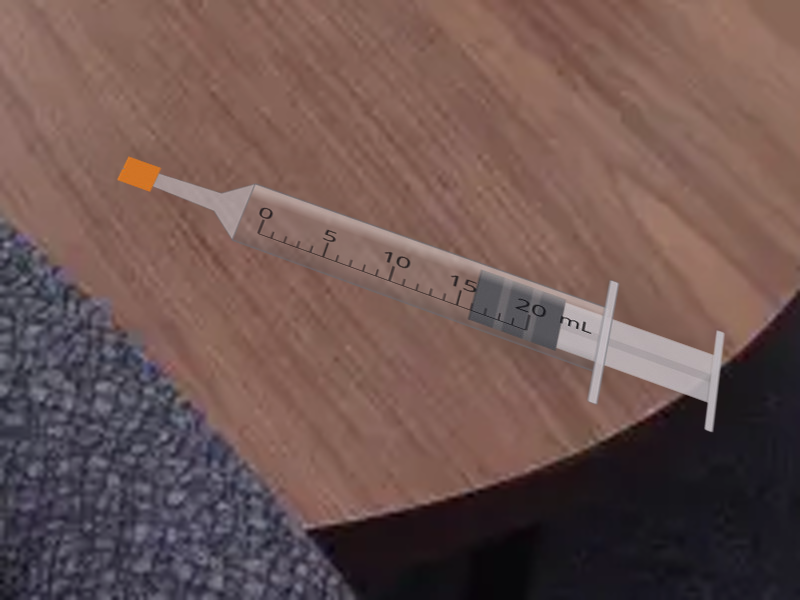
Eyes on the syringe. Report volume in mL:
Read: 16 mL
